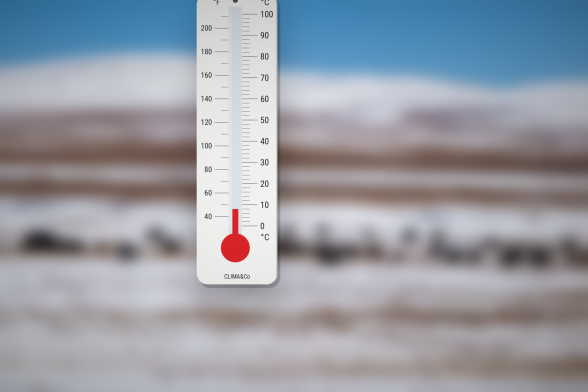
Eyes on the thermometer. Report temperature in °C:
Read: 8 °C
